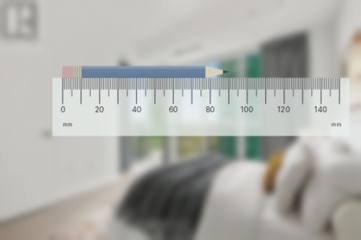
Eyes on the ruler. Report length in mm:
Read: 90 mm
